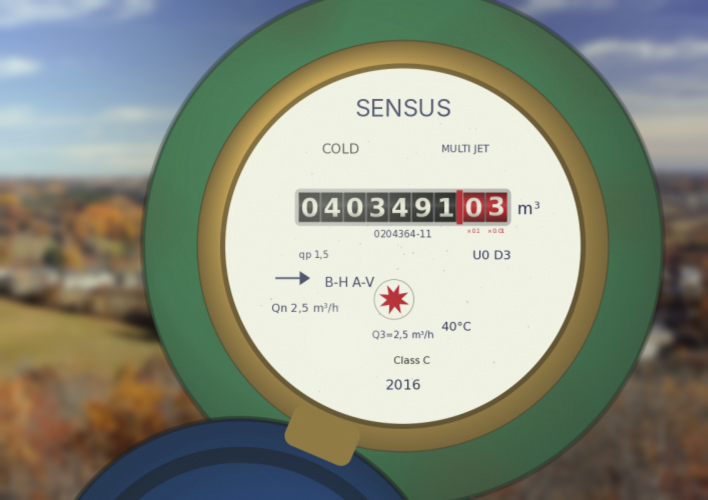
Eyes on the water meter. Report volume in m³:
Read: 403491.03 m³
